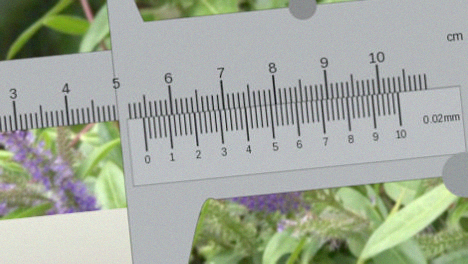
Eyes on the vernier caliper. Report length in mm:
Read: 54.5 mm
